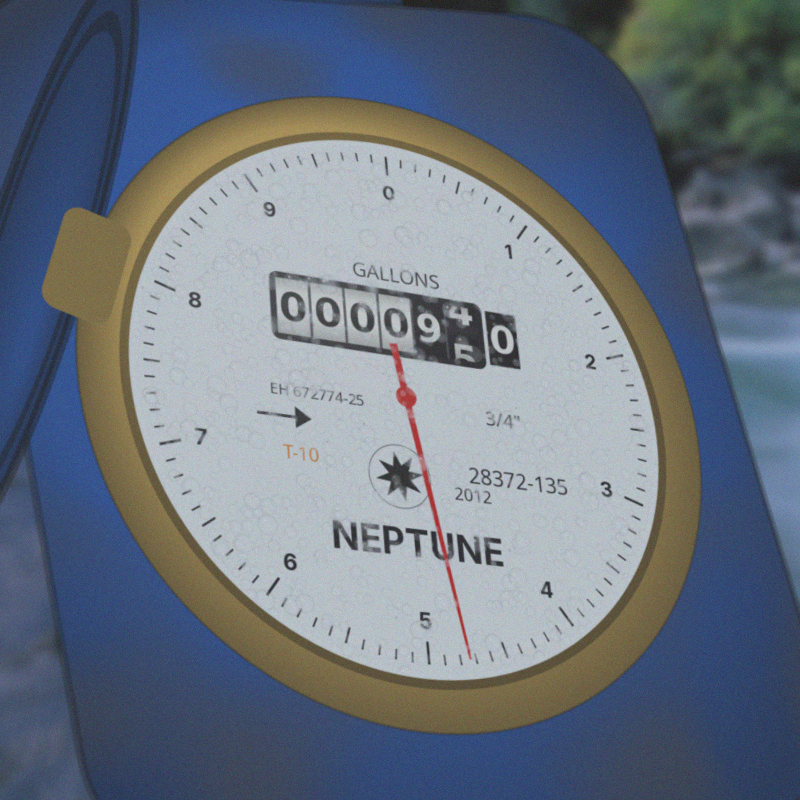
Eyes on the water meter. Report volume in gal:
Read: 944.7 gal
